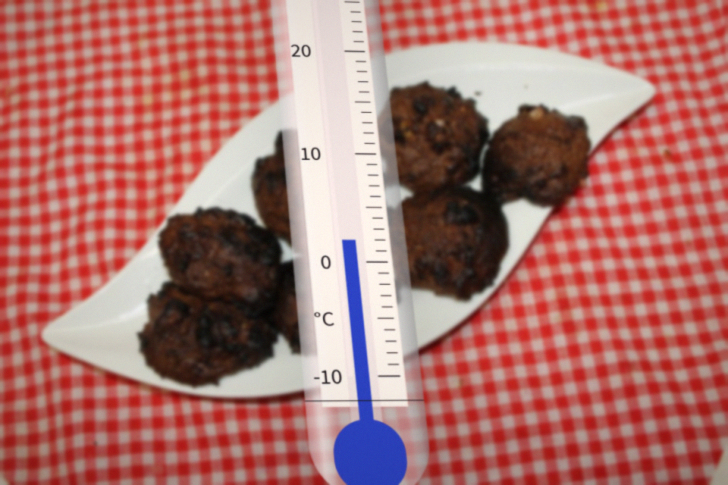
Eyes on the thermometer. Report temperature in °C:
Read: 2 °C
